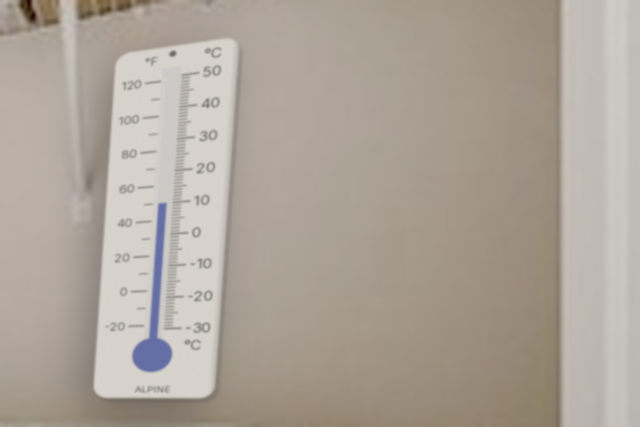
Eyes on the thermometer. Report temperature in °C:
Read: 10 °C
